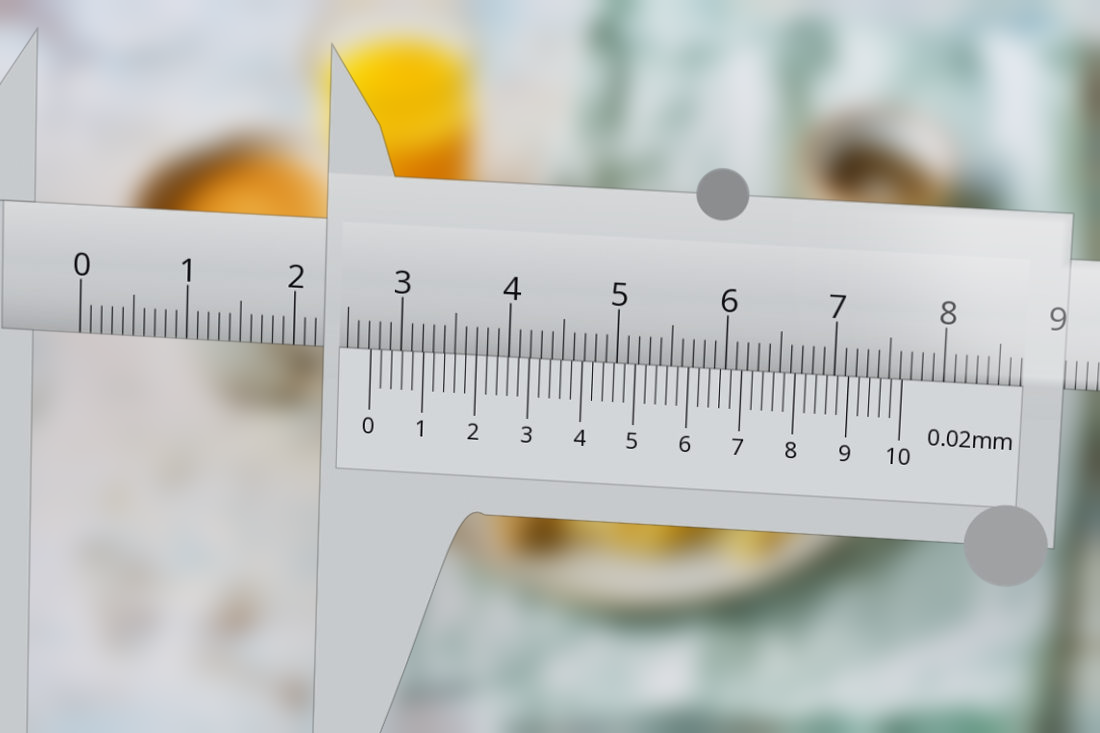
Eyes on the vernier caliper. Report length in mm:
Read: 27.2 mm
